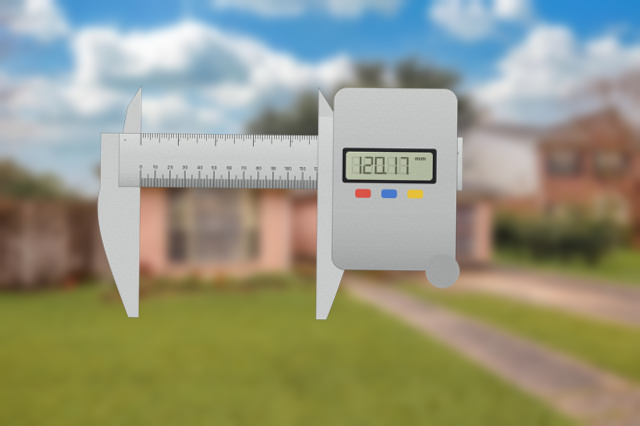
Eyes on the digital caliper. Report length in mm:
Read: 120.17 mm
